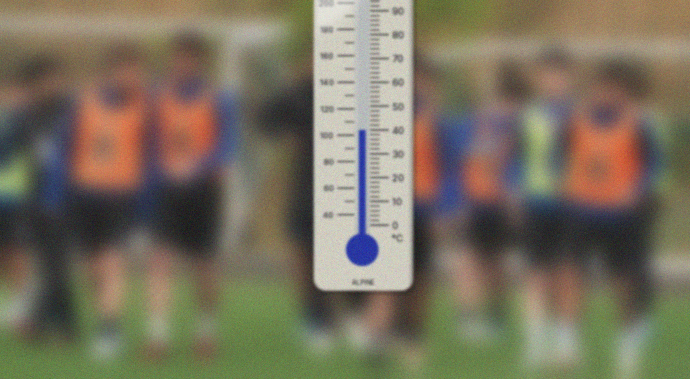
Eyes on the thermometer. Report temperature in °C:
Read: 40 °C
